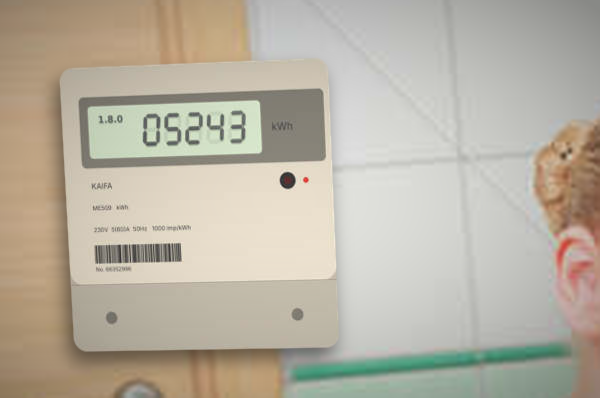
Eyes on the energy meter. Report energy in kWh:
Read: 5243 kWh
